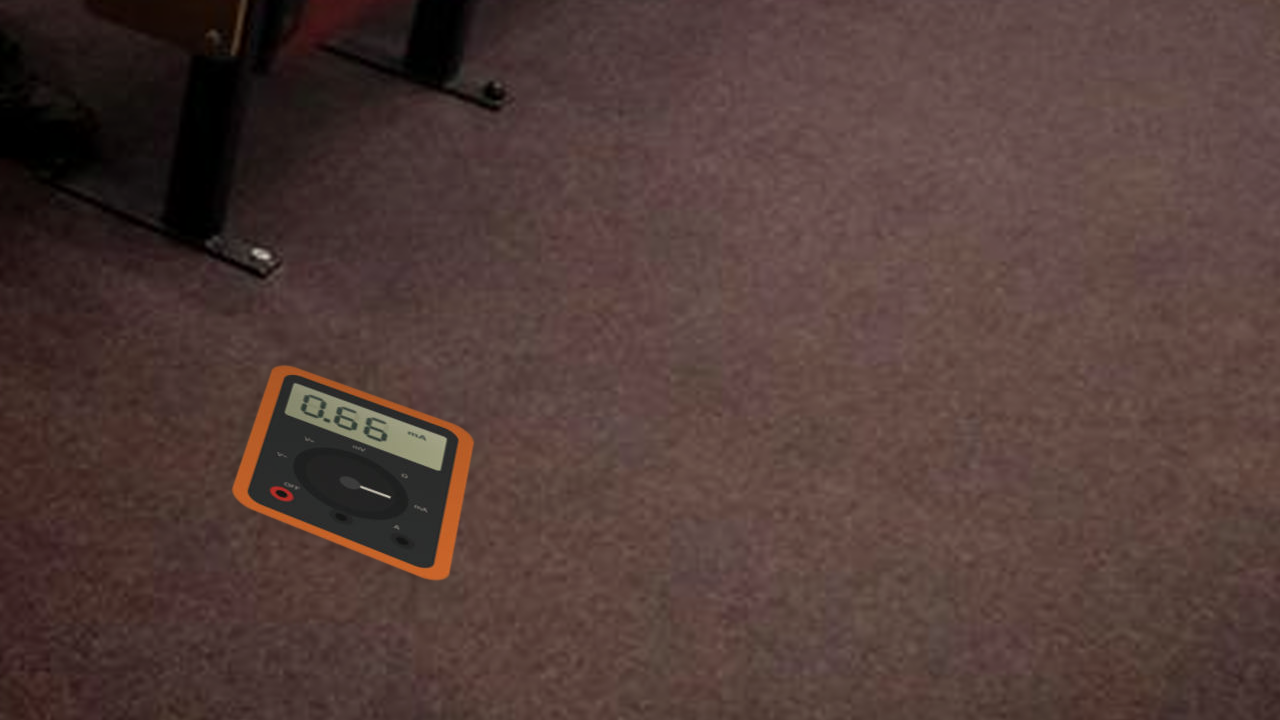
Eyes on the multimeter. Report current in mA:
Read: 0.66 mA
